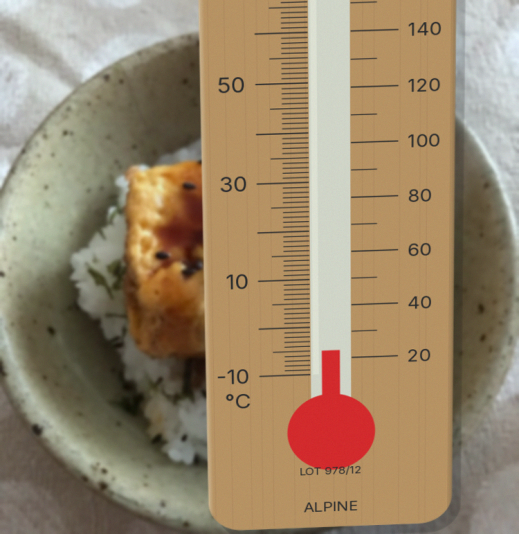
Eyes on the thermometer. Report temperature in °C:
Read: -5 °C
